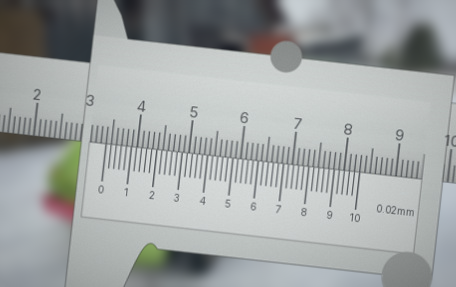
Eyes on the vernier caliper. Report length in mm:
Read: 34.0 mm
